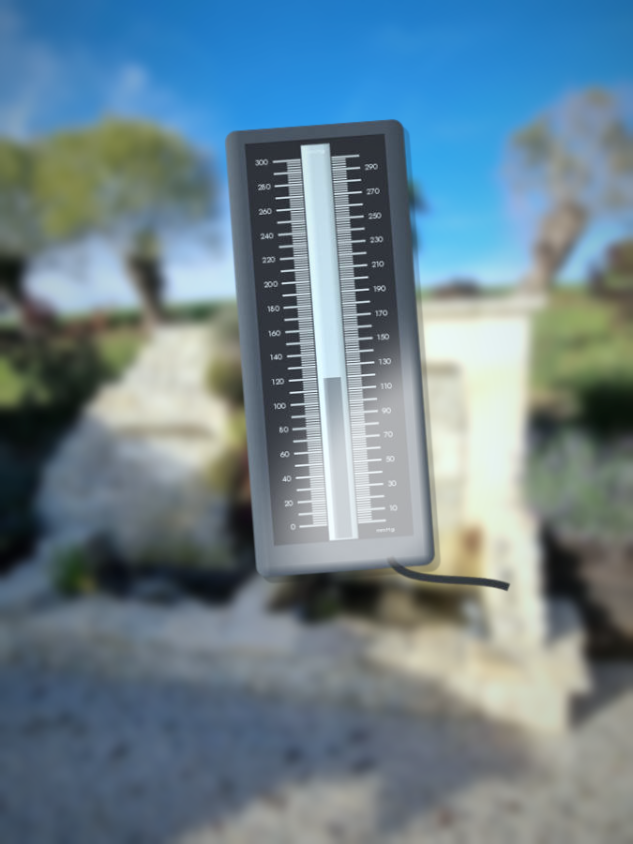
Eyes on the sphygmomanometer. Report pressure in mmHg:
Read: 120 mmHg
